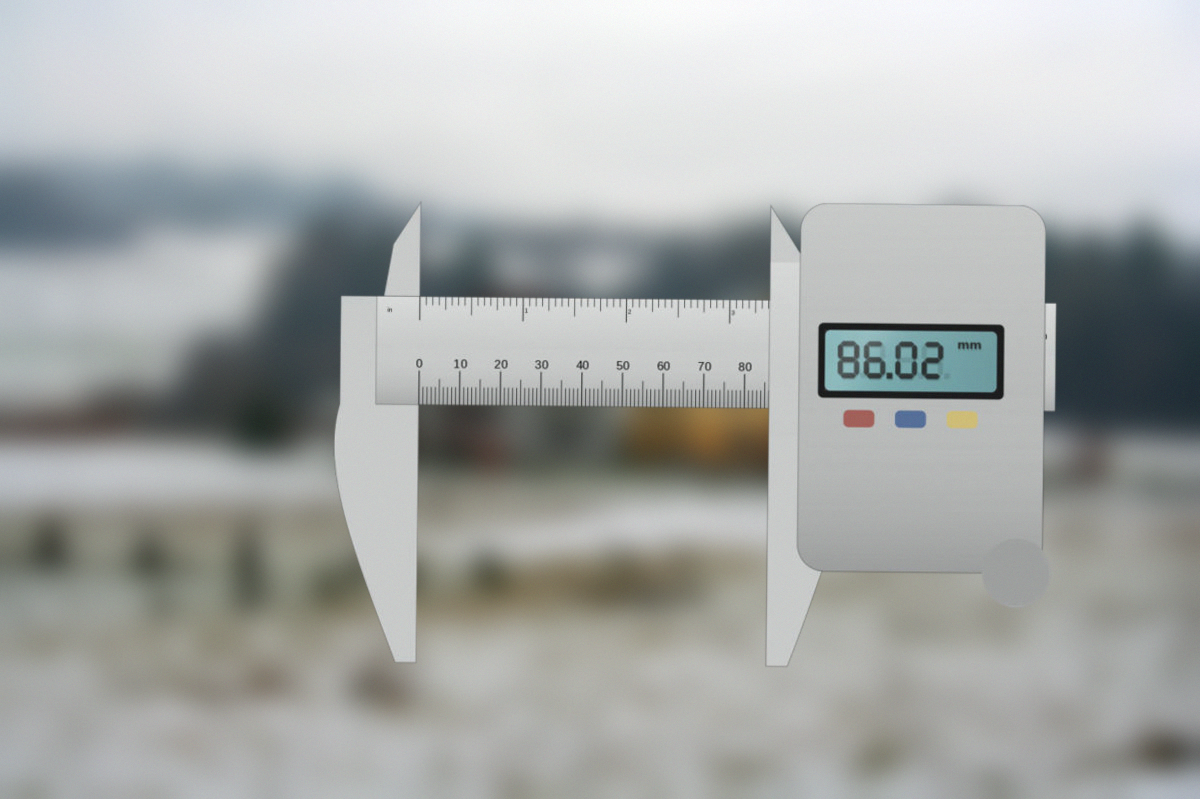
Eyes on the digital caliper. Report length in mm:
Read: 86.02 mm
